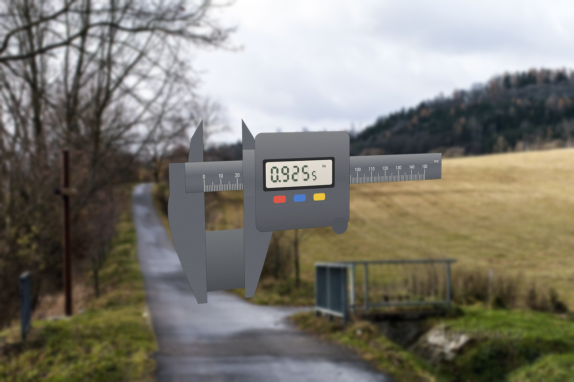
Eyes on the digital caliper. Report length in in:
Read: 0.9255 in
